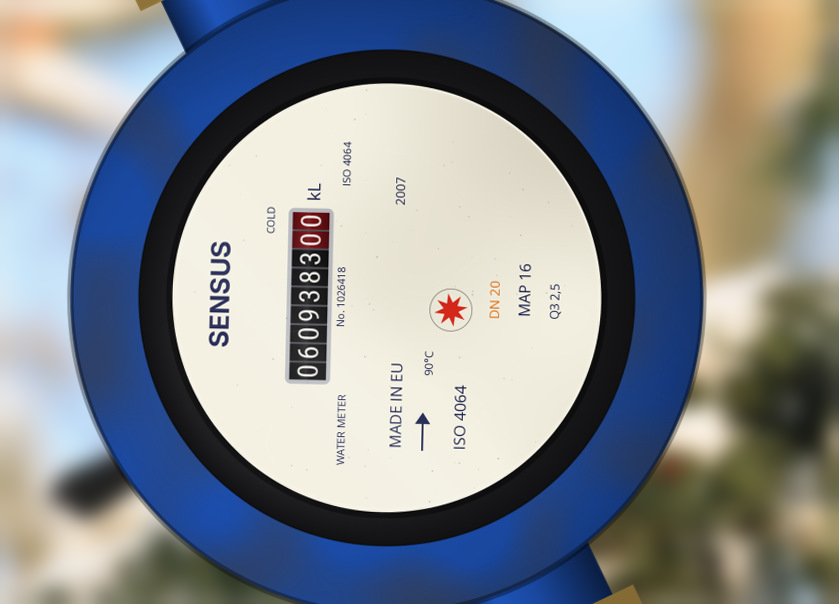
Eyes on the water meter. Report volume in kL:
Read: 609383.00 kL
